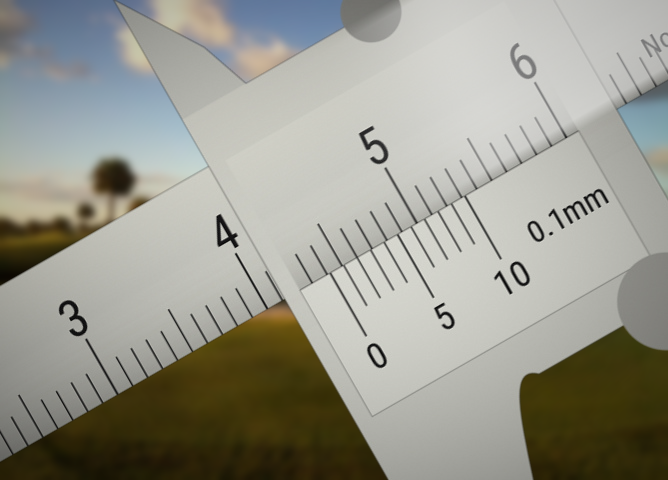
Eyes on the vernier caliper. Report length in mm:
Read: 44.2 mm
